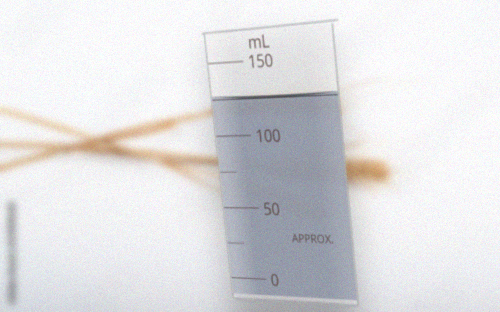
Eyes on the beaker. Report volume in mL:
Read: 125 mL
